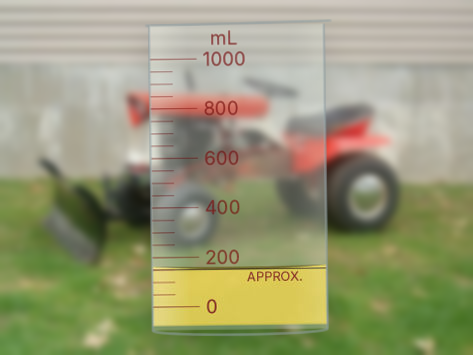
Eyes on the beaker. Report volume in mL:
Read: 150 mL
